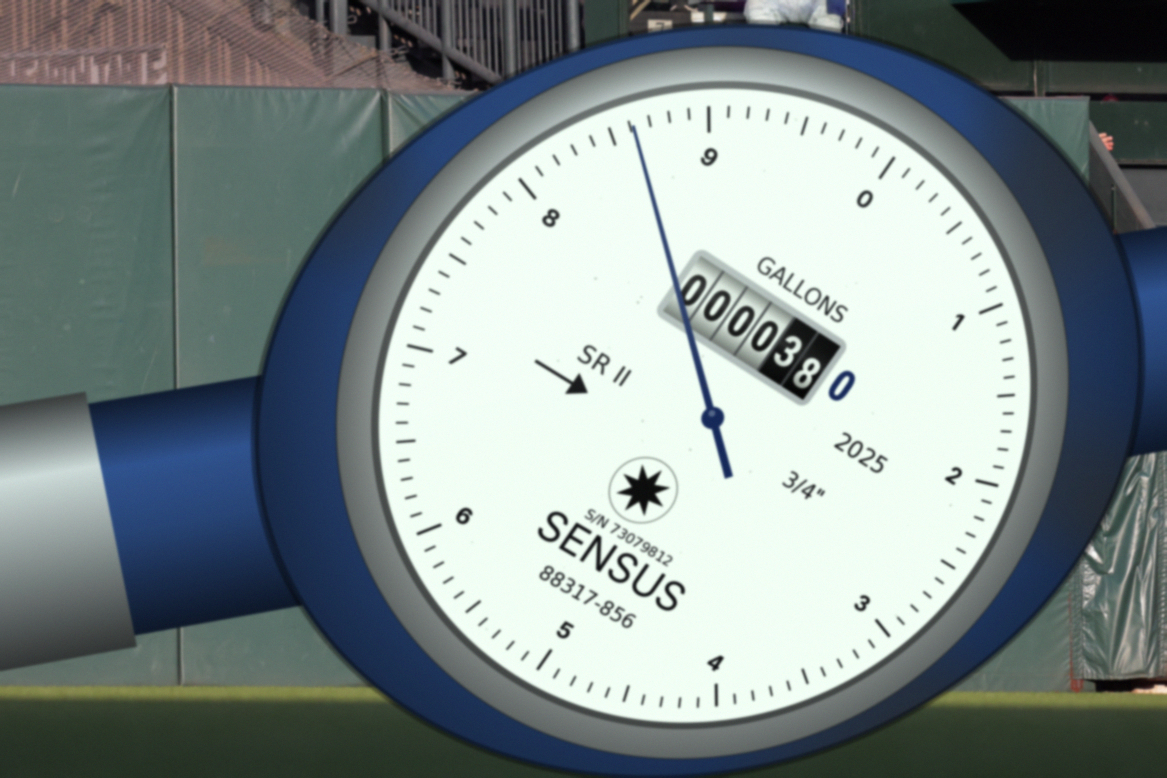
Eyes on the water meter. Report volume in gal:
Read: 378.6 gal
